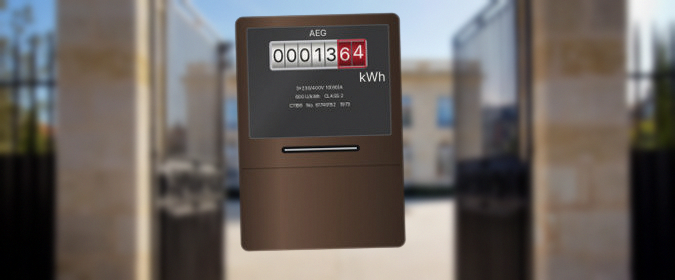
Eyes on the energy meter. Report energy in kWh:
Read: 13.64 kWh
